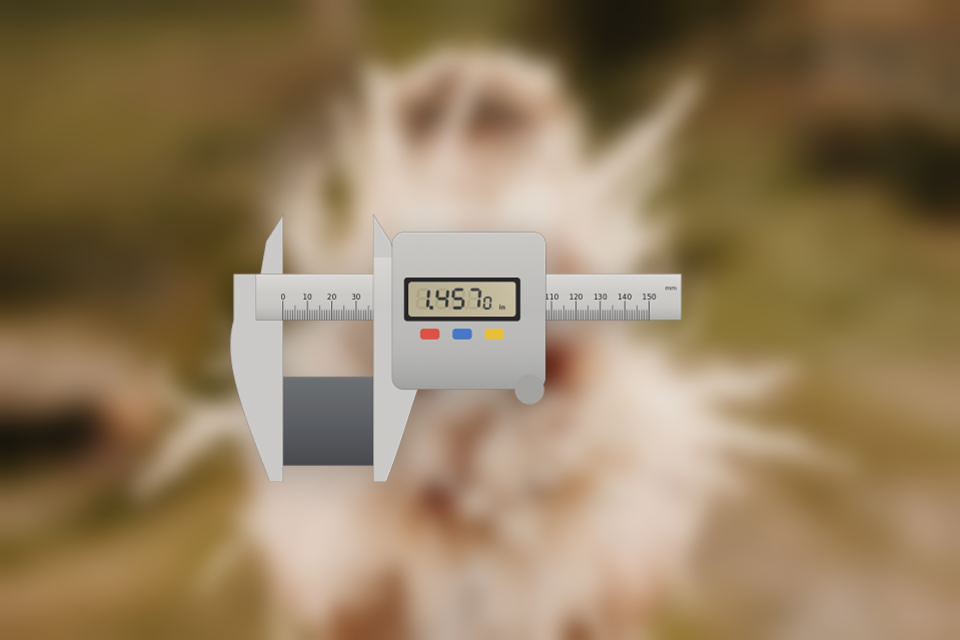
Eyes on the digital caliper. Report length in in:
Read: 1.4570 in
